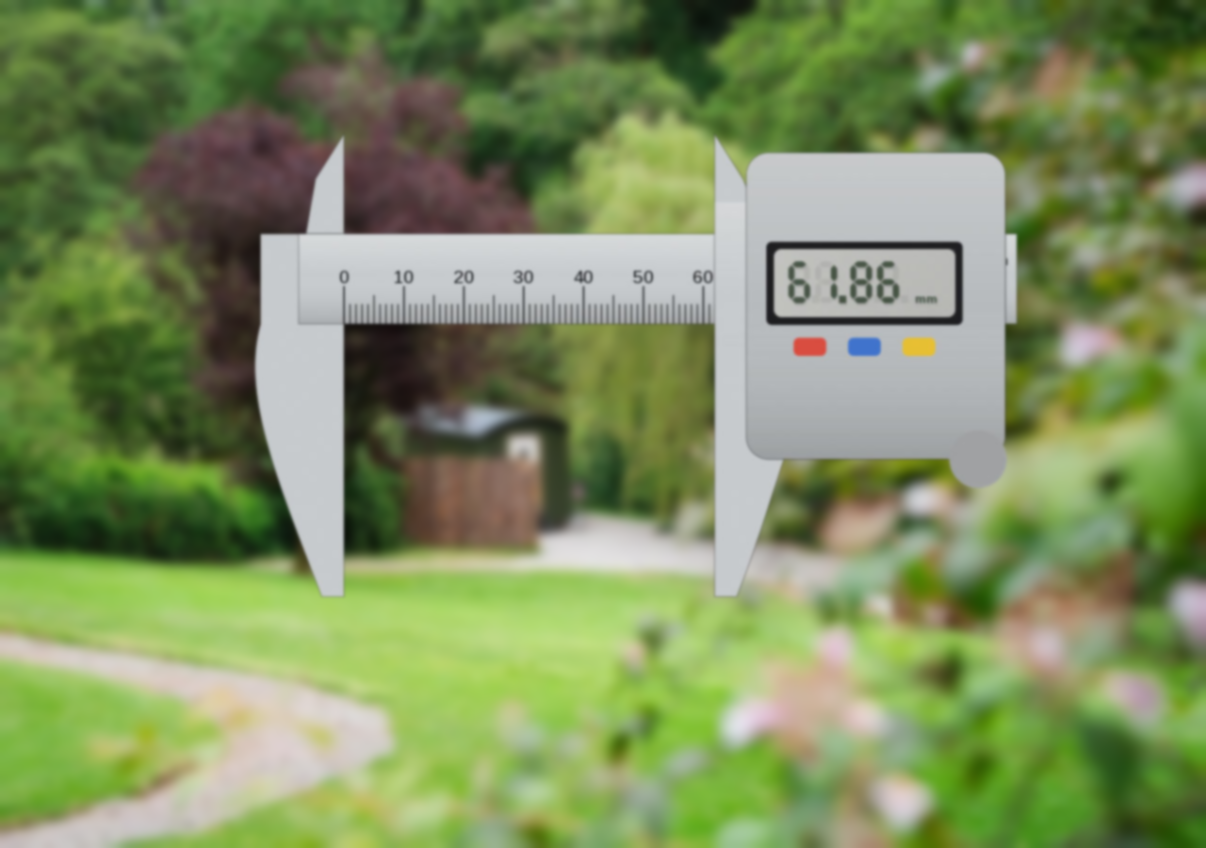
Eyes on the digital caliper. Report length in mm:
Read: 61.86 mm
